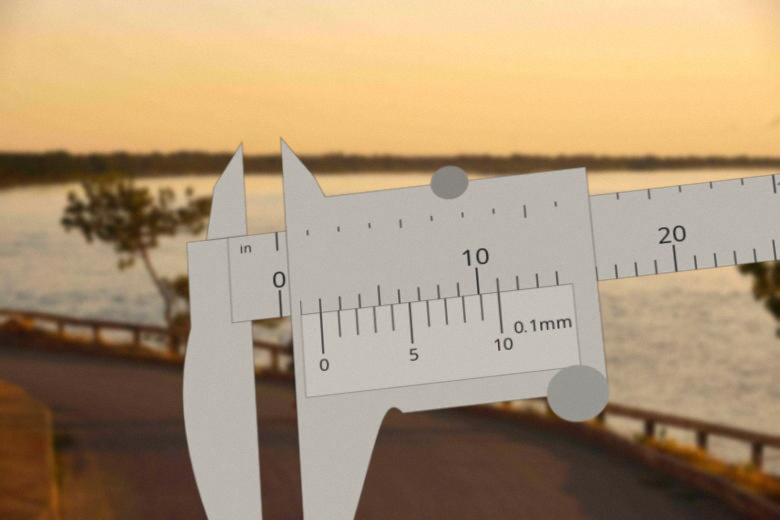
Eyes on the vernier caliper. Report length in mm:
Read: 2.0 mm
